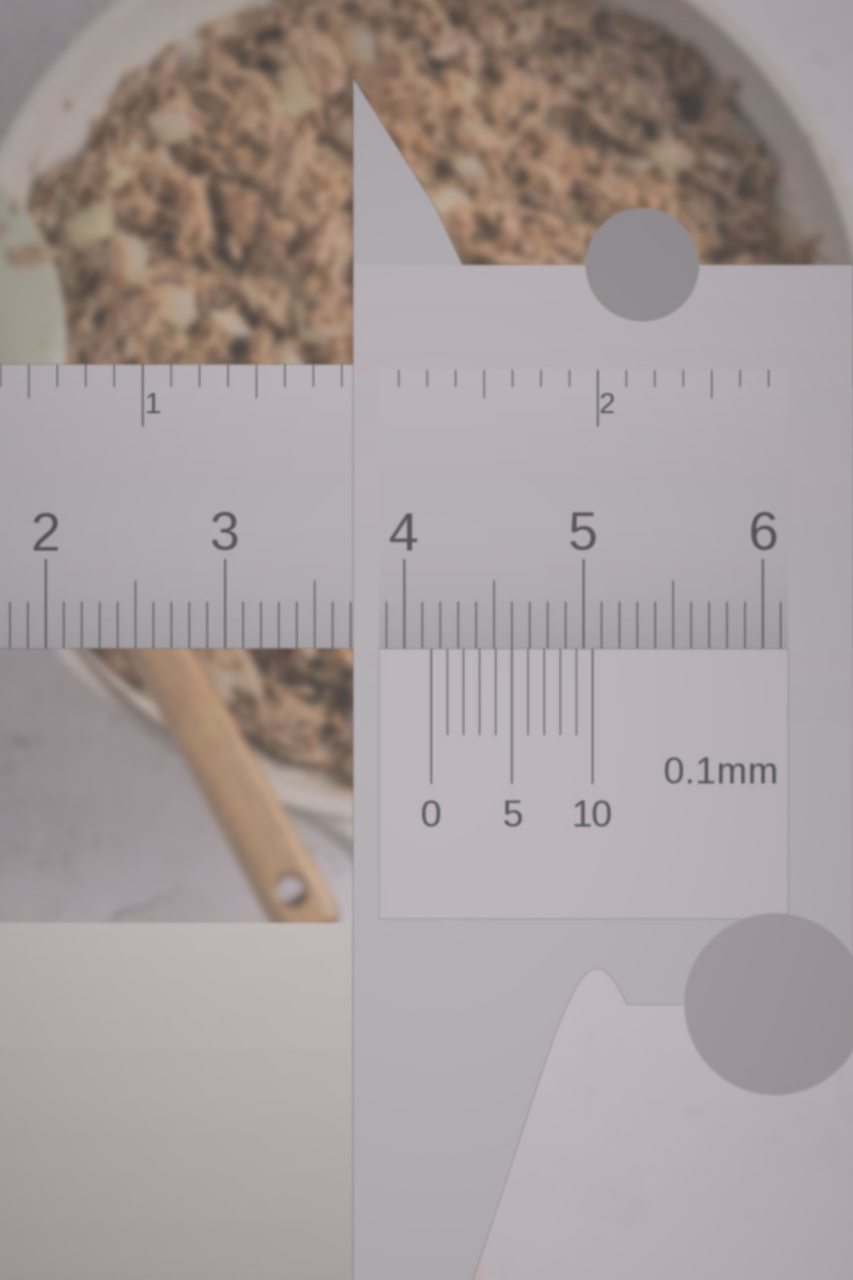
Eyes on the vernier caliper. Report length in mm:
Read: 41.5 mm
